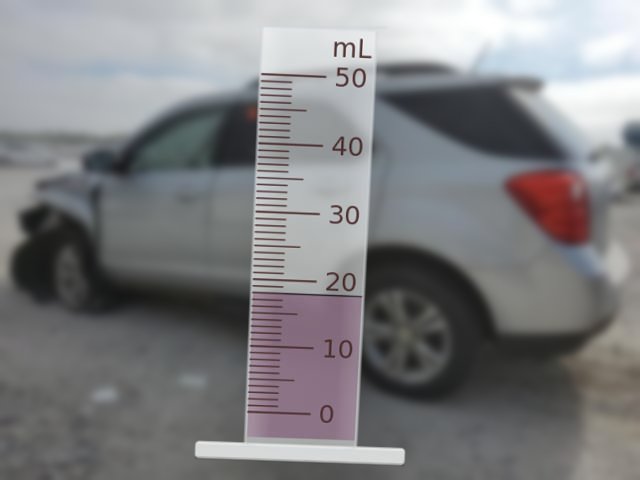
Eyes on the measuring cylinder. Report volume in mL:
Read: 18 mL
